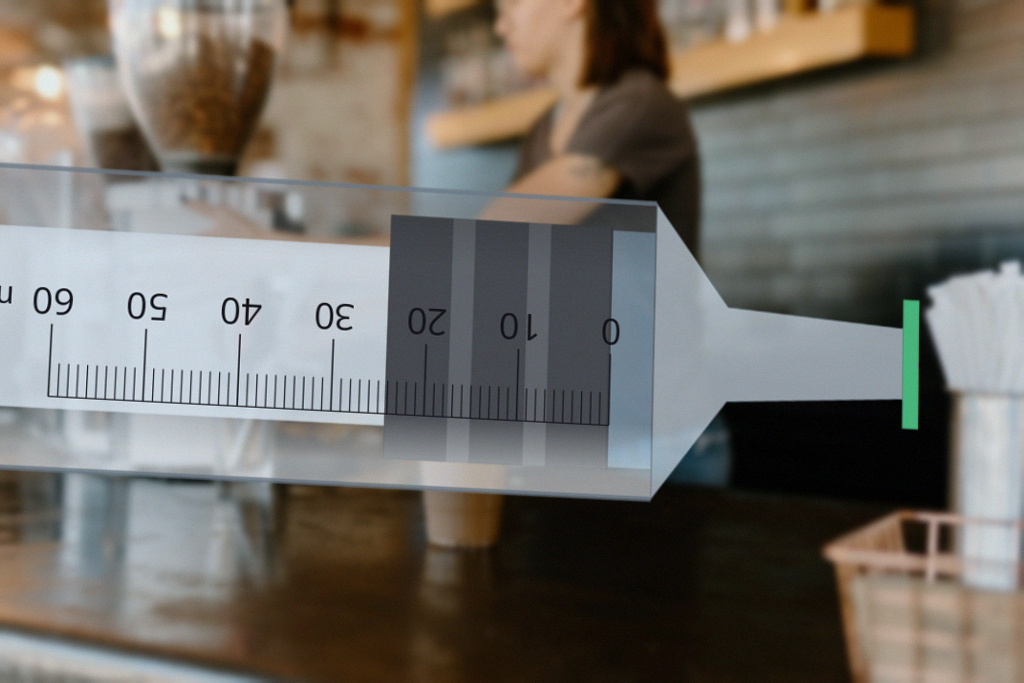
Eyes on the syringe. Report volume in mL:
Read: 0 mL
